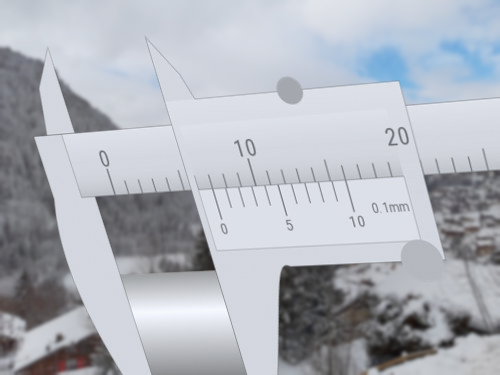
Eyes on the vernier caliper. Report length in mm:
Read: 7.0 mm
